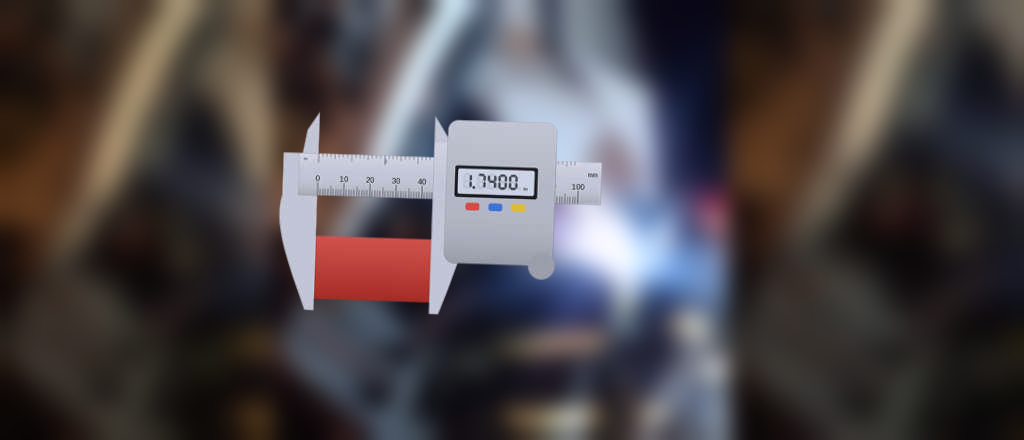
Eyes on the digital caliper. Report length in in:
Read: 1.7400 in
